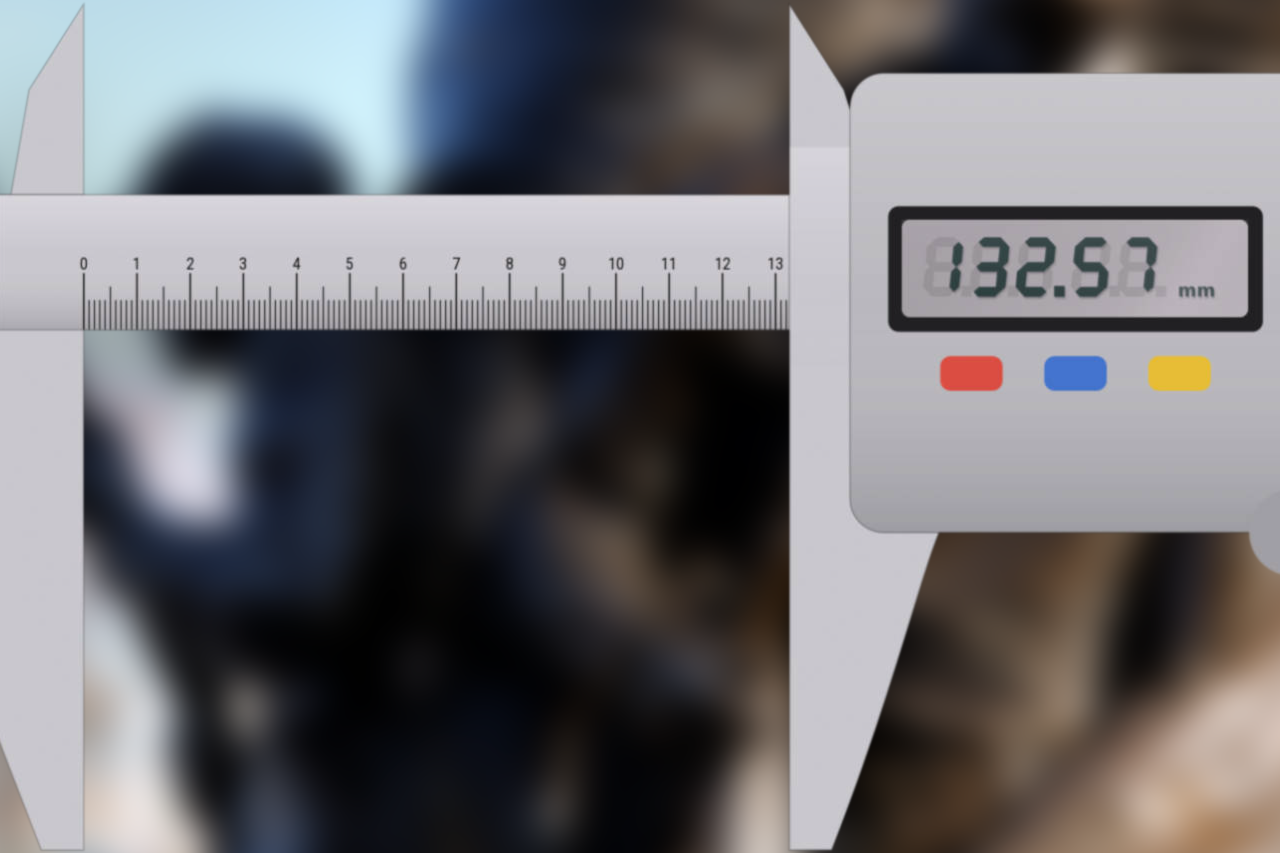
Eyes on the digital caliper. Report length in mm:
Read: 132.57 mm
